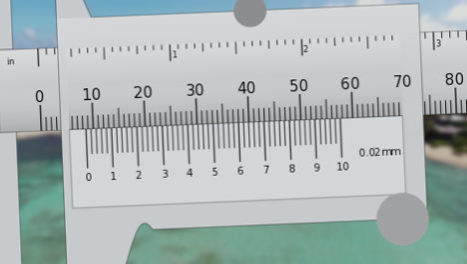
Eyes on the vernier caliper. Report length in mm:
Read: 8.6 mm
